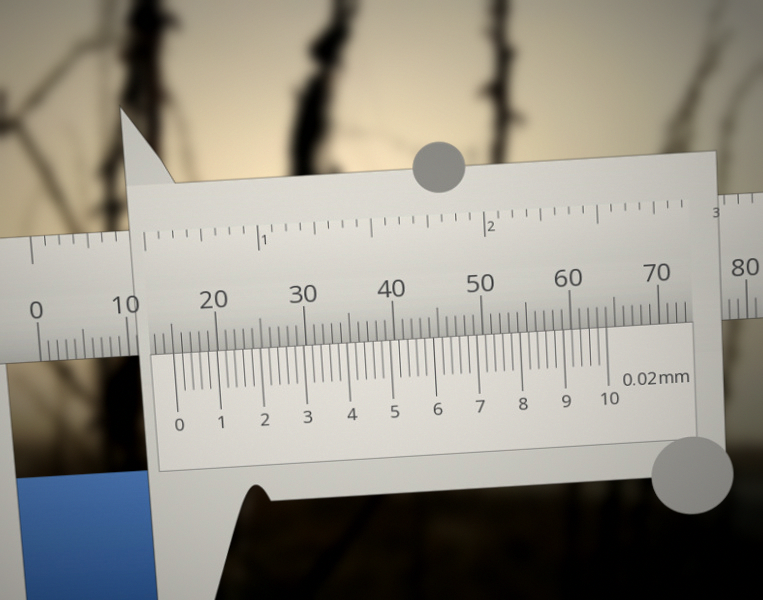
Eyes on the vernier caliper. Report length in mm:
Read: 15.0 mm
